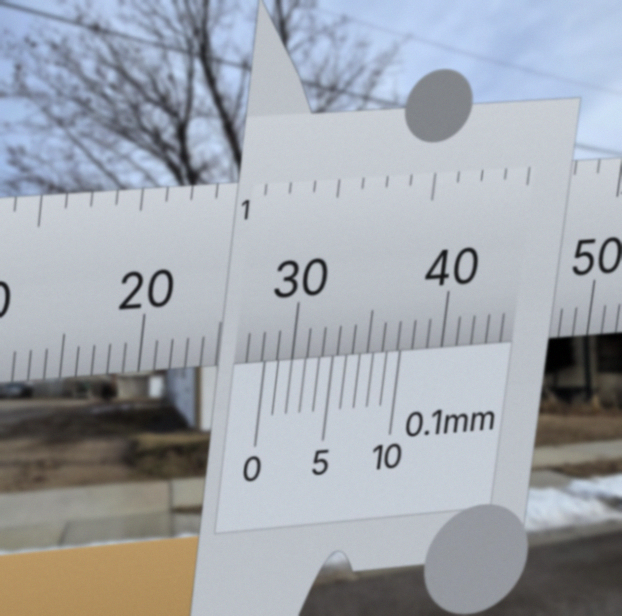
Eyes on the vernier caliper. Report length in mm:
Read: 28.2 mm
